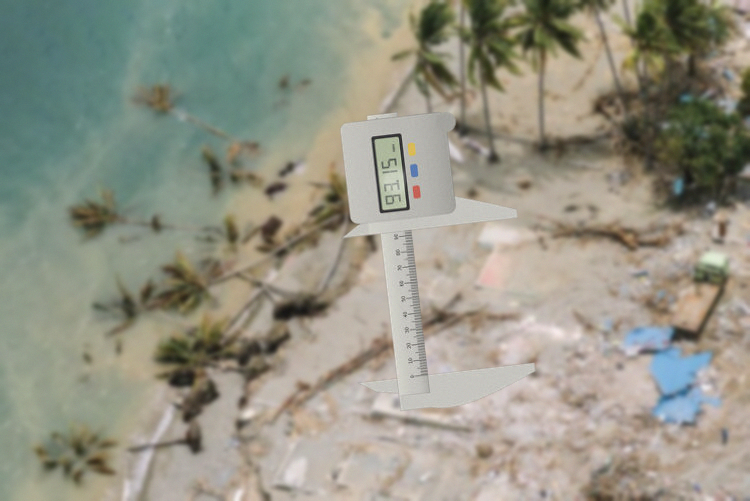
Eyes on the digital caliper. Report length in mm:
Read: 93.15 mm
